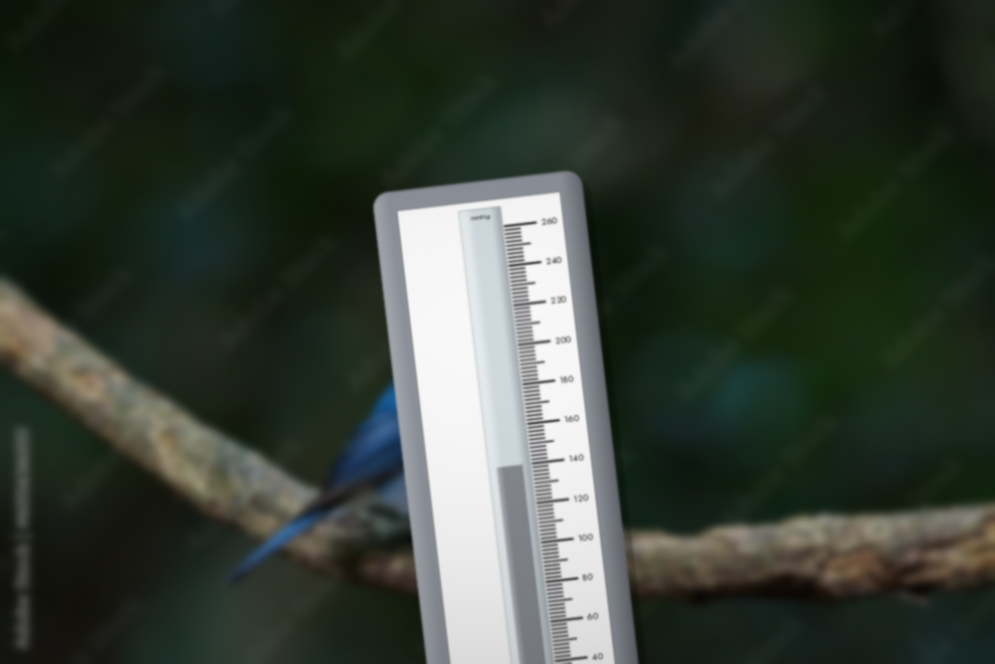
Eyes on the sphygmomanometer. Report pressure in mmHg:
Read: 140 mmHg
